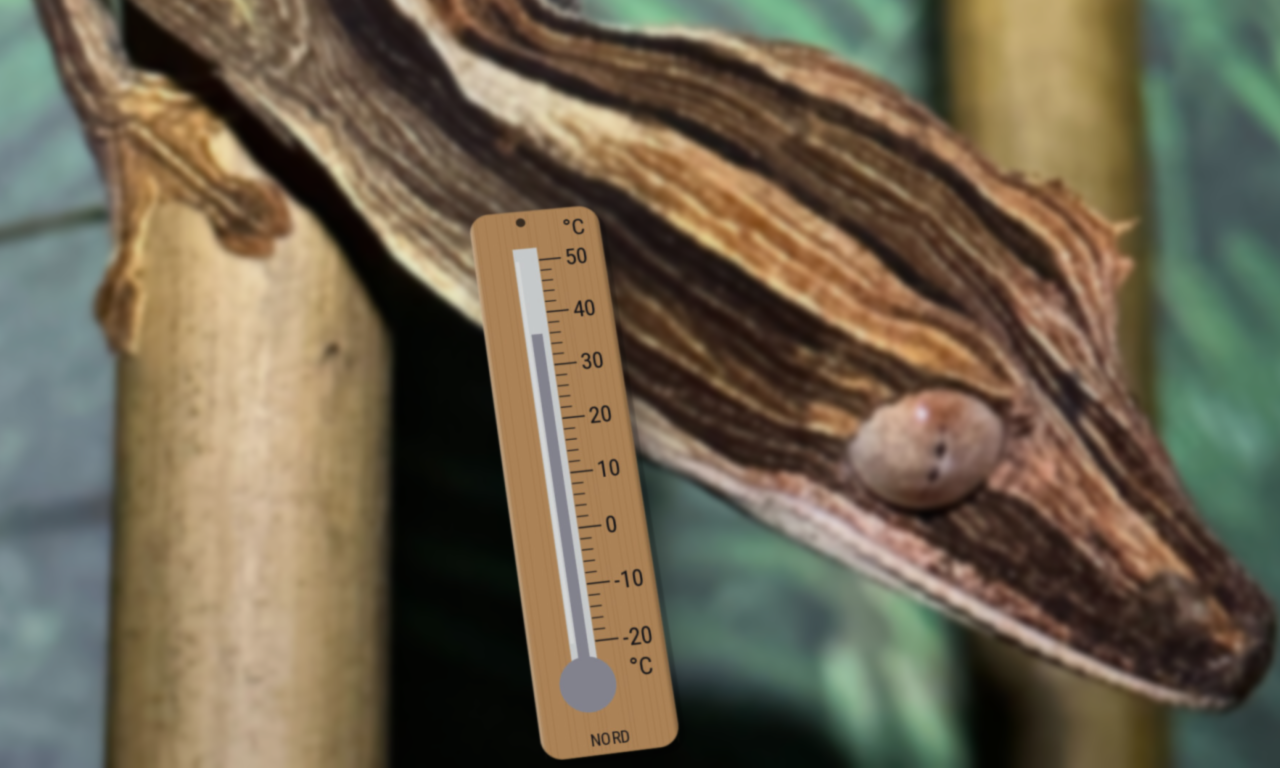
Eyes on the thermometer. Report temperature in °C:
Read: 36 °C
